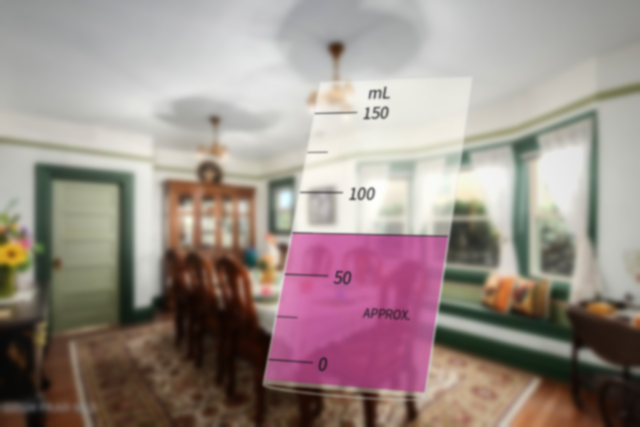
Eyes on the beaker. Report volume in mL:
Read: 75 mL
